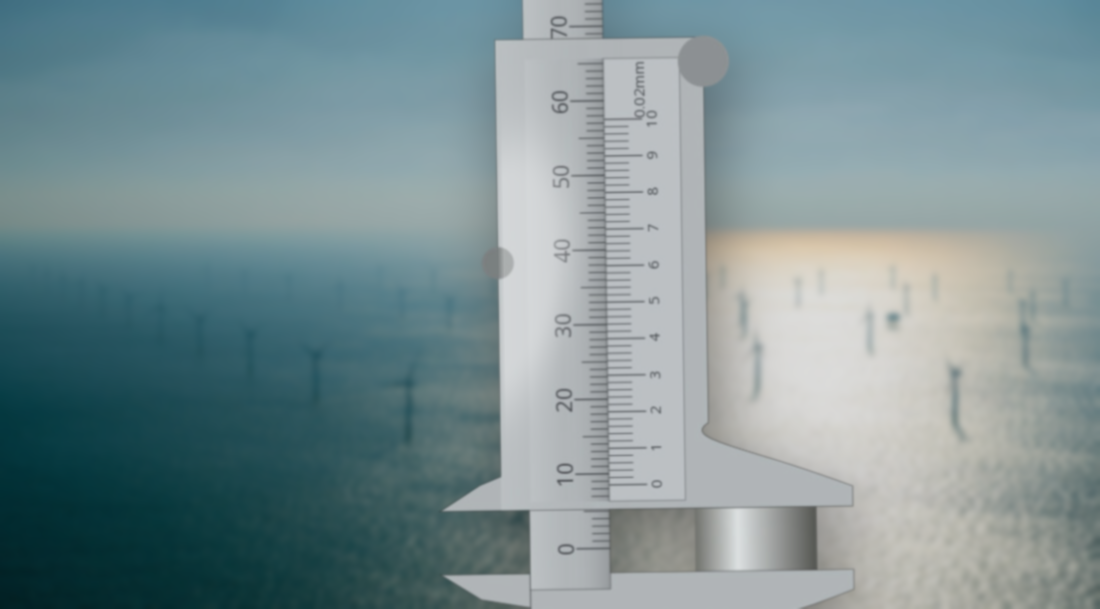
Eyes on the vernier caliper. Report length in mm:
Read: 8.5 mm
